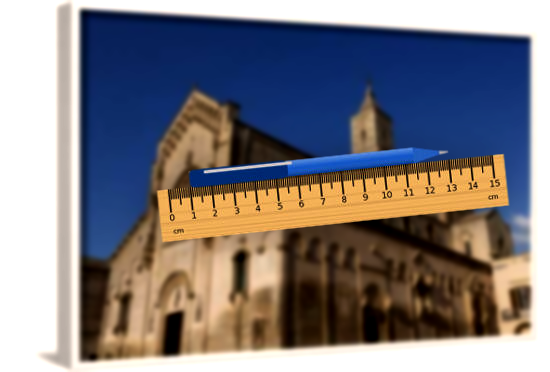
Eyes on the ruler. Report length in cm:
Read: 12 cm
